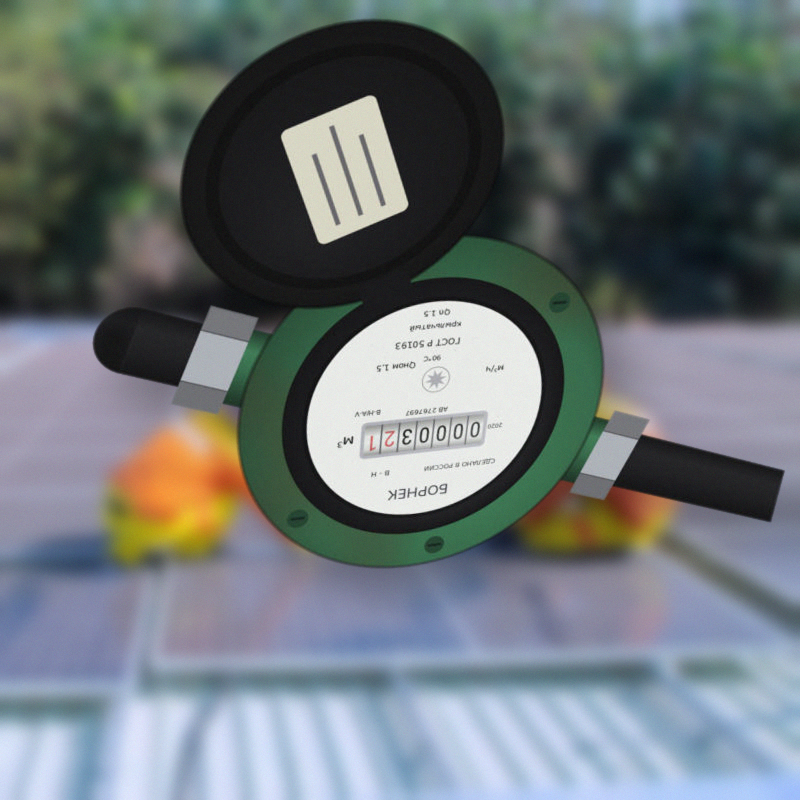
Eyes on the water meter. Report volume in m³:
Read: 3.21 m³
